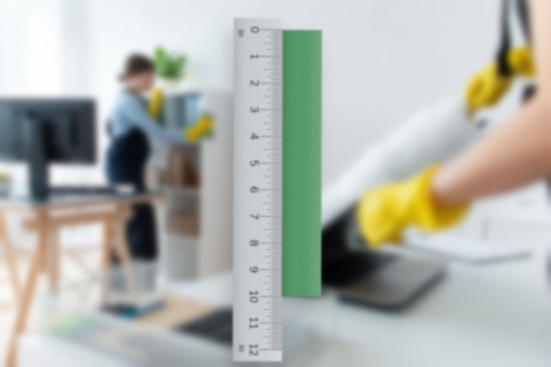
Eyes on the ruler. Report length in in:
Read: 10 in
